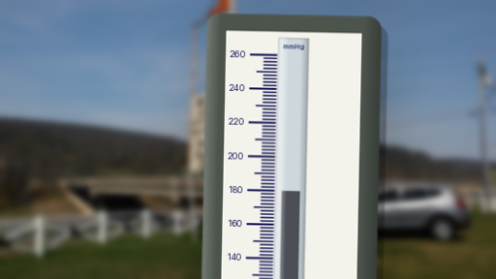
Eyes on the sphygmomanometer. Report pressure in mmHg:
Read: 180 mmHg
